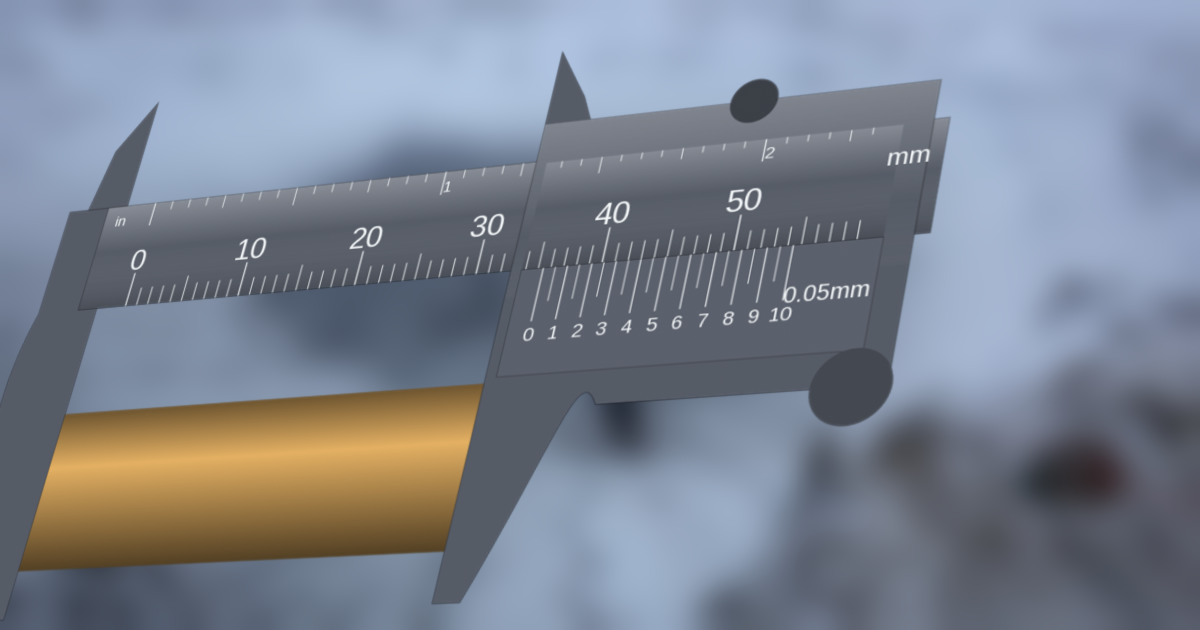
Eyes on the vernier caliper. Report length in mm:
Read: 35.4 mm
